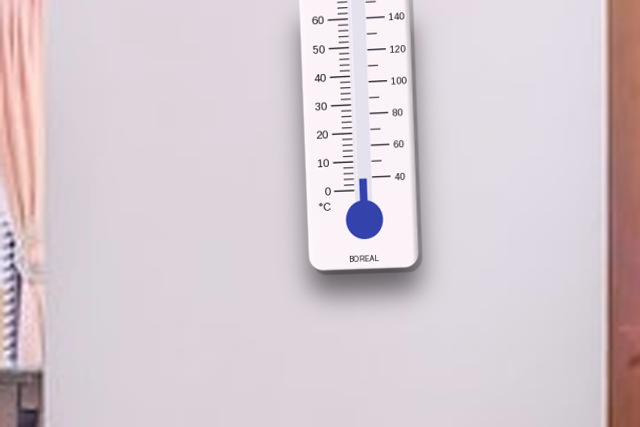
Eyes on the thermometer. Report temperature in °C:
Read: 4 °C
